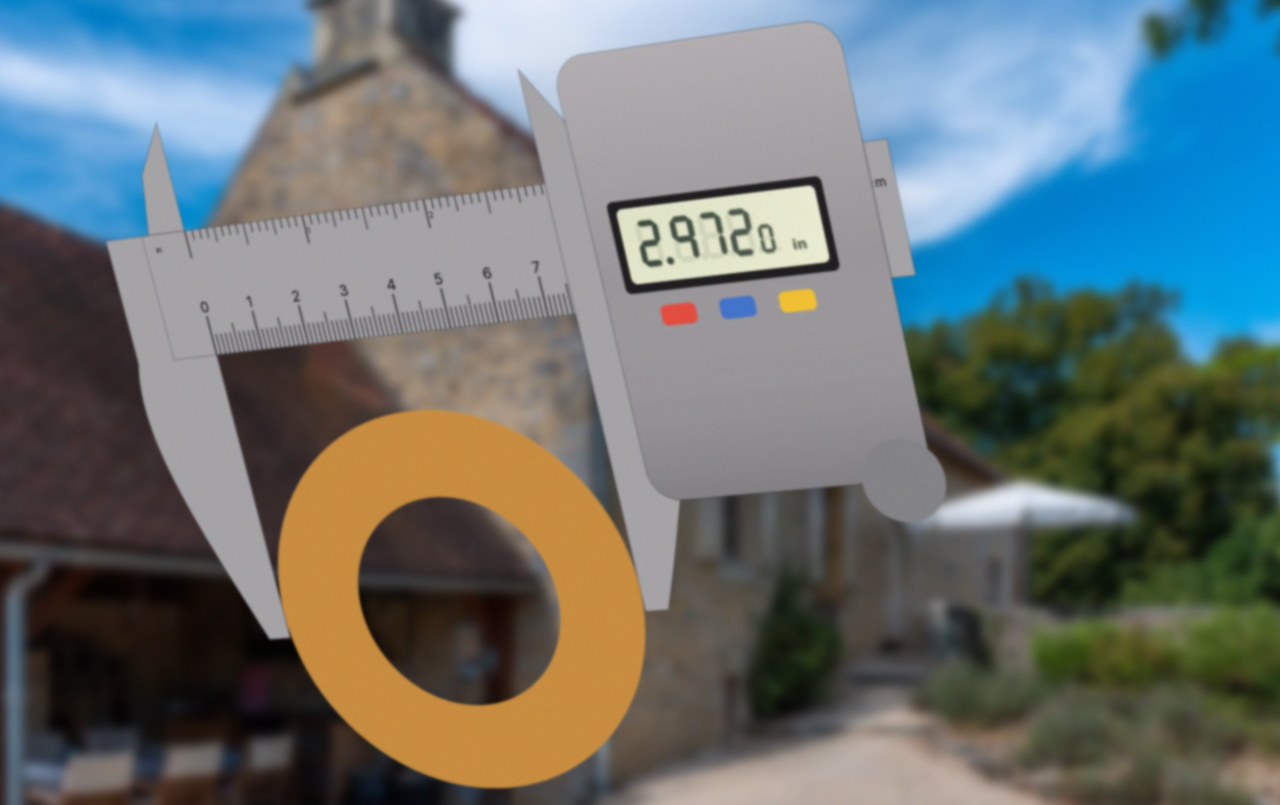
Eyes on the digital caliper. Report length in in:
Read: 2.9720 in
